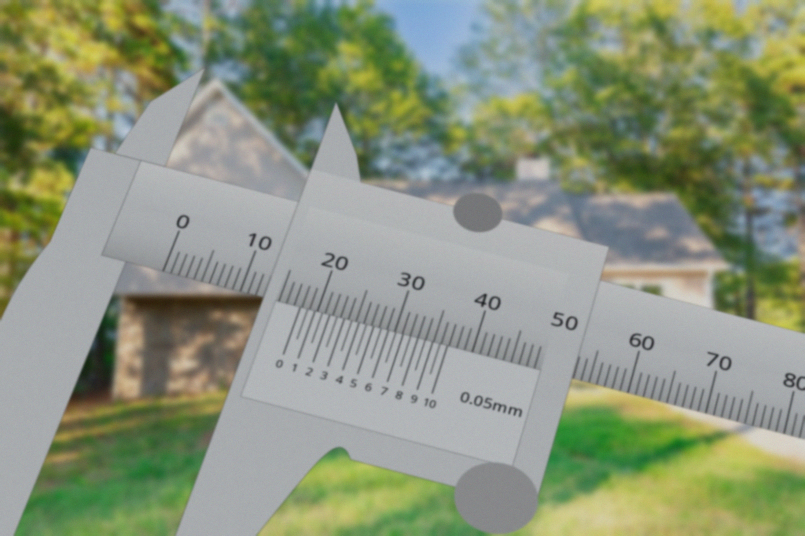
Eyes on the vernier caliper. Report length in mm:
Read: 17.8 mm
